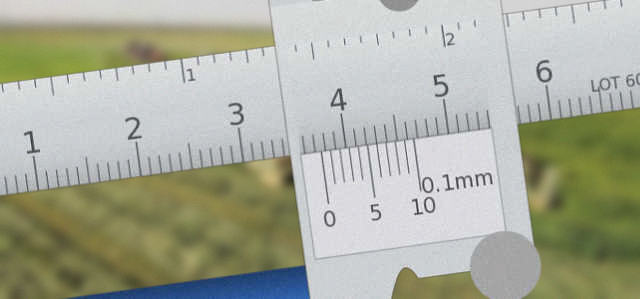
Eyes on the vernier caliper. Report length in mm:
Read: 37.6 mm
